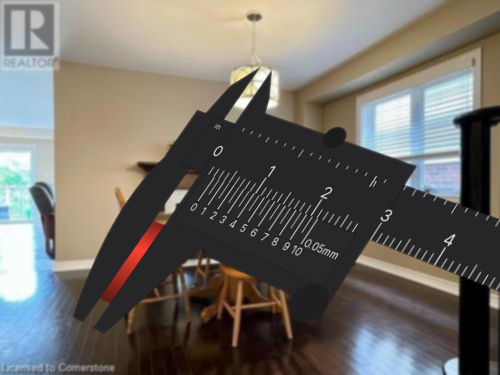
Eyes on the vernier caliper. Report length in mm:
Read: 2.2 mm
